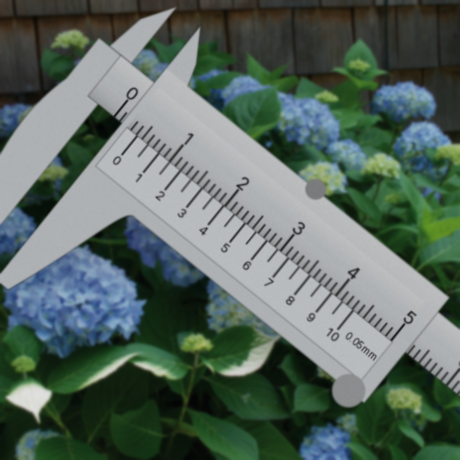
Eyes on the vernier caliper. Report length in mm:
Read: 4.2 mm
